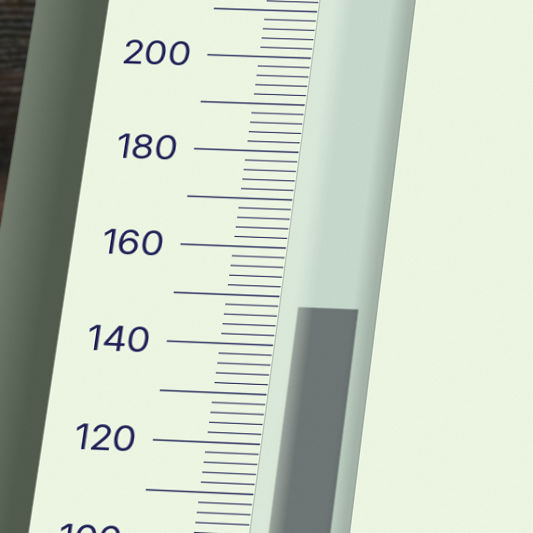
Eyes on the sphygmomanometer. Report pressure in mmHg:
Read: 148 mmHg
